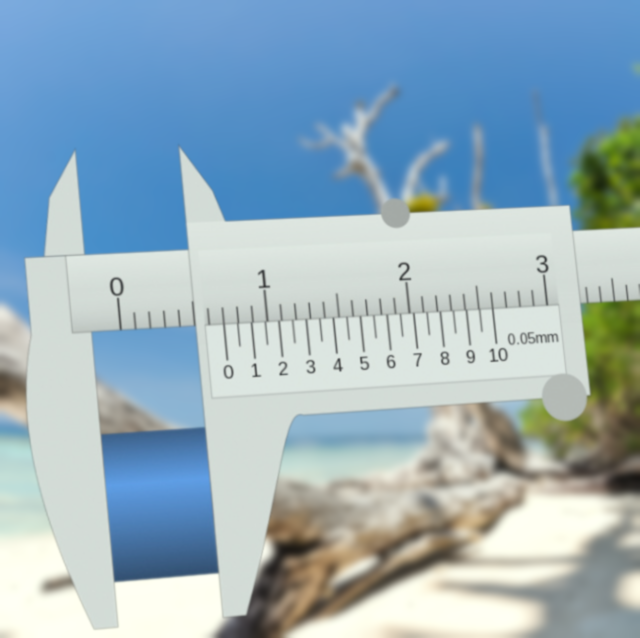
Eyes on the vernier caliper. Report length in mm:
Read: 7.0 mm
